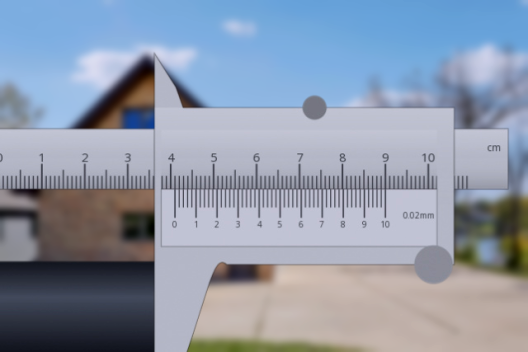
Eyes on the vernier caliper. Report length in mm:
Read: 41.0 mm
